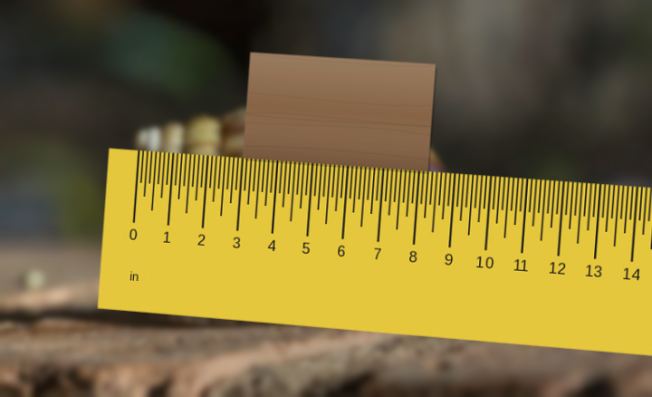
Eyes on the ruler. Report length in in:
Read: 5.25 in
